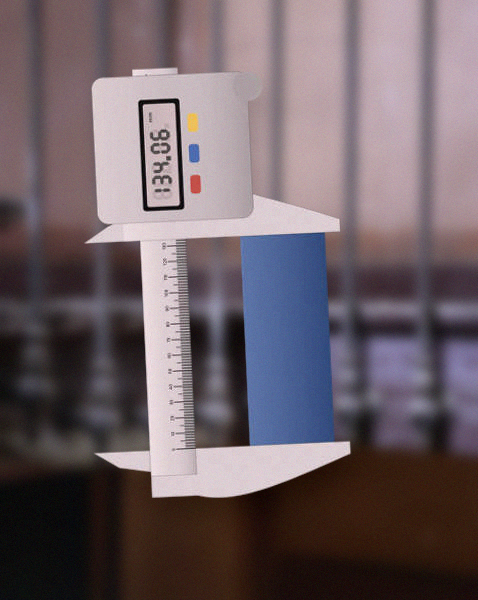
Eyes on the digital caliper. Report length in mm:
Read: 134.06 mm
